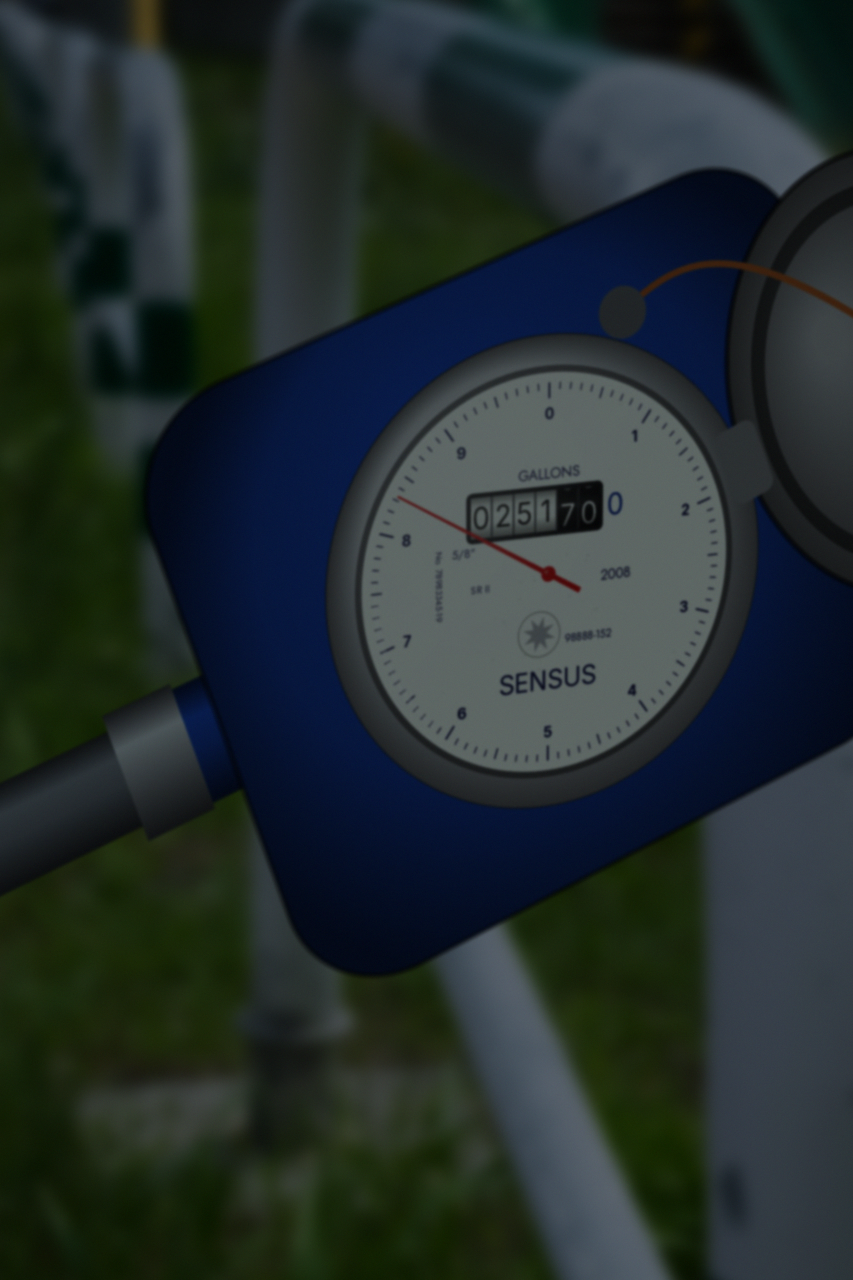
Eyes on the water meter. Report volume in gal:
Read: 251698.3 gal
